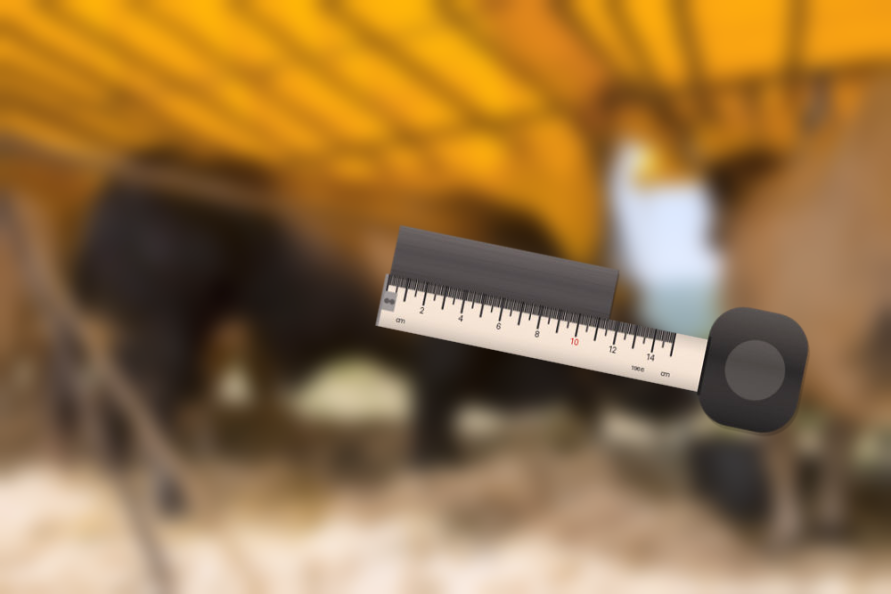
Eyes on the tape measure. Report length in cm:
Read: 11.5 cm
